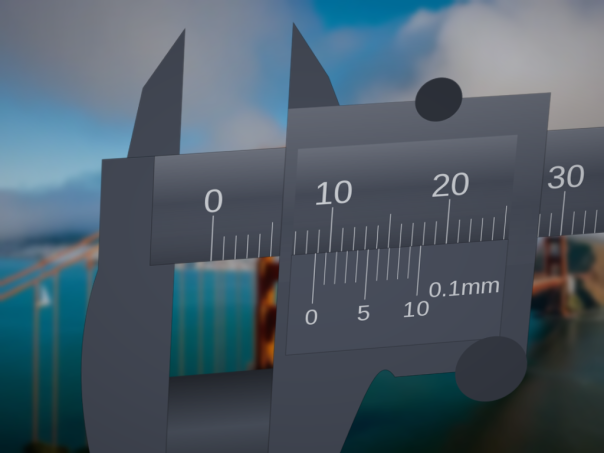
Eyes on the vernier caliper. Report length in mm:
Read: 8.8 mm
